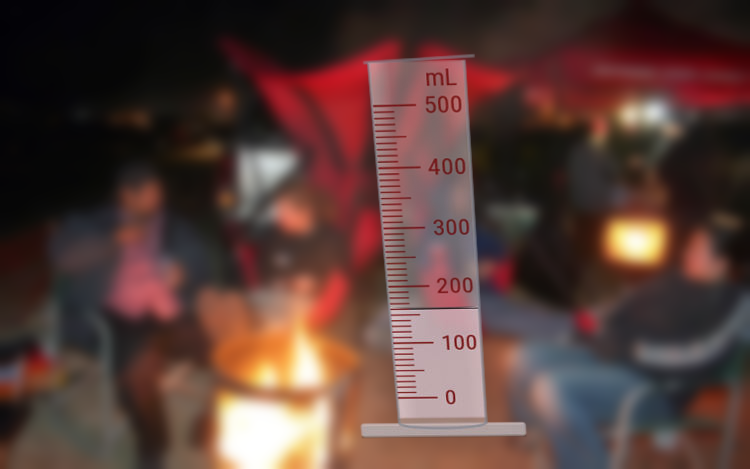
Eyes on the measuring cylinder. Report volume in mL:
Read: 160 mL
